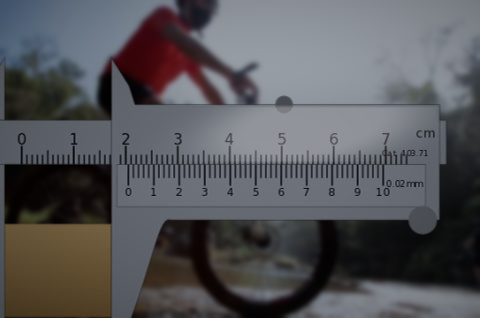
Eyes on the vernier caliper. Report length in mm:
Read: 20.5 mm
